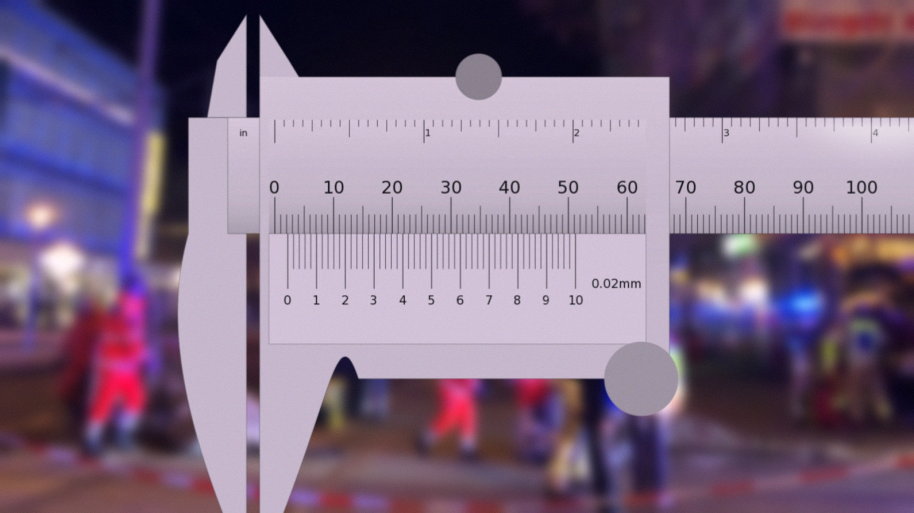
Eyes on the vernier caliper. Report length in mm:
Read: 2.2 mm
